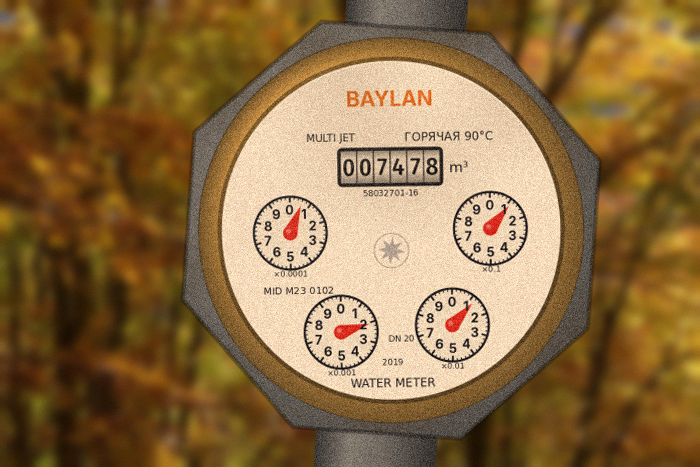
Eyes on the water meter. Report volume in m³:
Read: 7478.1120 m³
